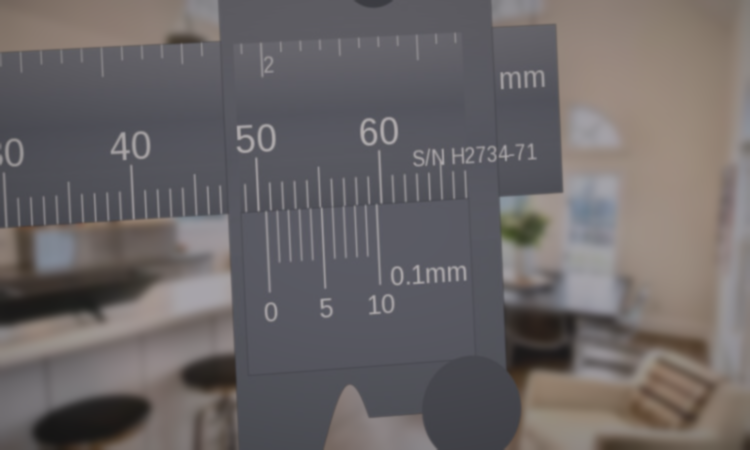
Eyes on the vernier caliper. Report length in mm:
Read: 50.6 mm
